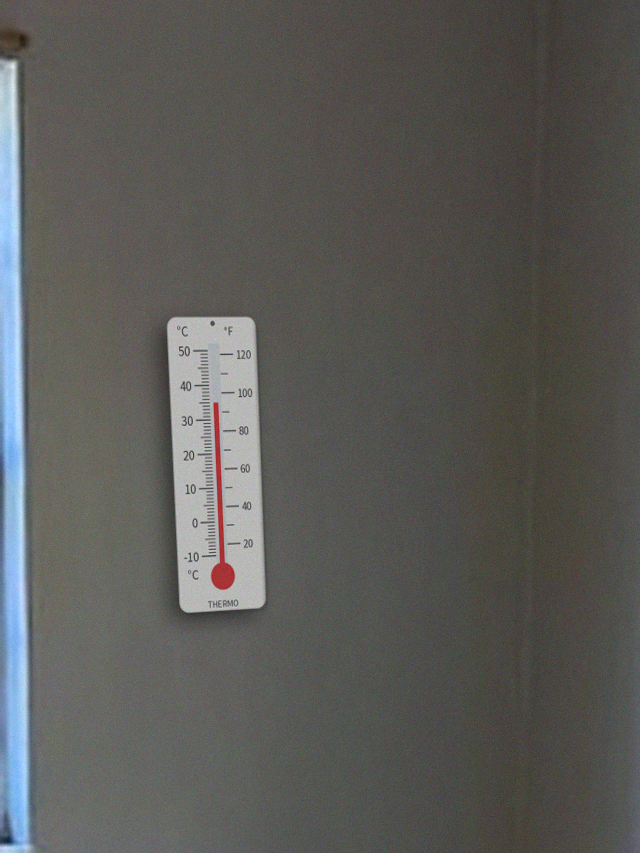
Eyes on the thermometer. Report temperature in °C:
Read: 35 °C
